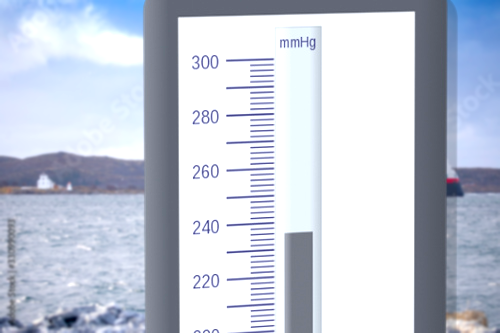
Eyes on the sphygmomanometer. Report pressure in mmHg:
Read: 236 mmHg
